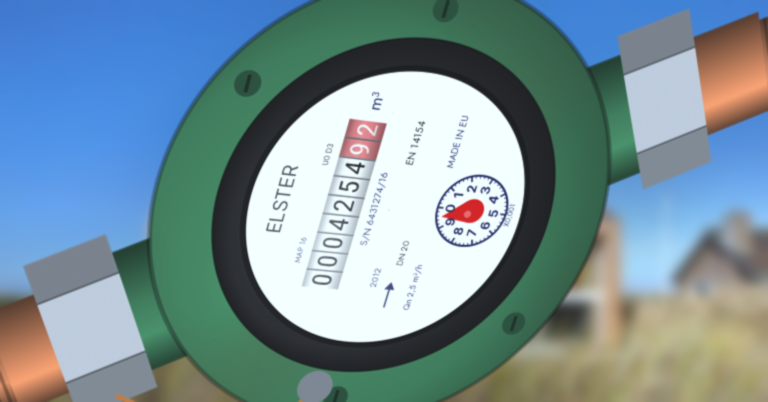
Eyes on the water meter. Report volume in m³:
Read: 4254.919 m³
